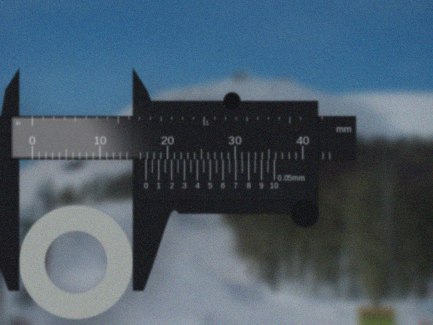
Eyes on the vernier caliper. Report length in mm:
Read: 16.8 mm
